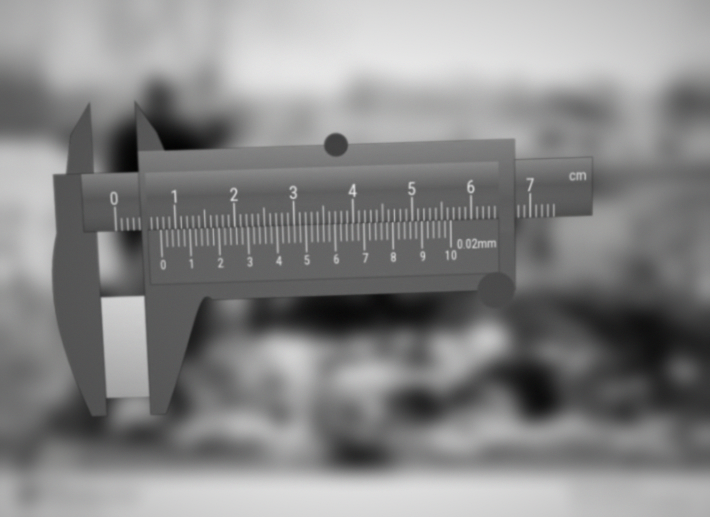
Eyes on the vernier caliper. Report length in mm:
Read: 7.5 mm
